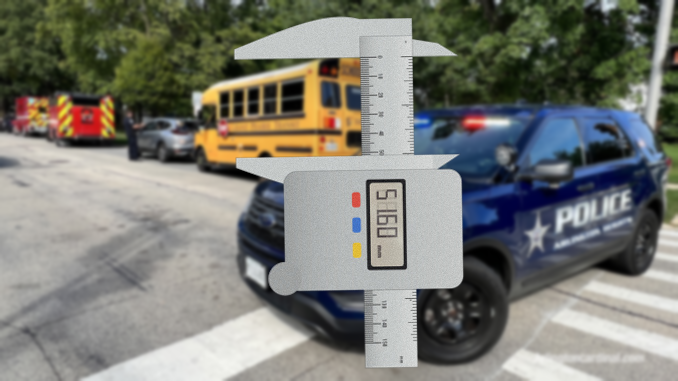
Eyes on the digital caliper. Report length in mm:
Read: 51.60 mm
